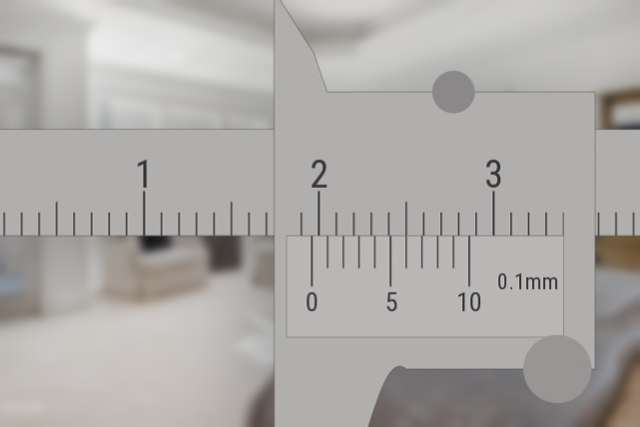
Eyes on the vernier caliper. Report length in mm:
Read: 19.6 mm
